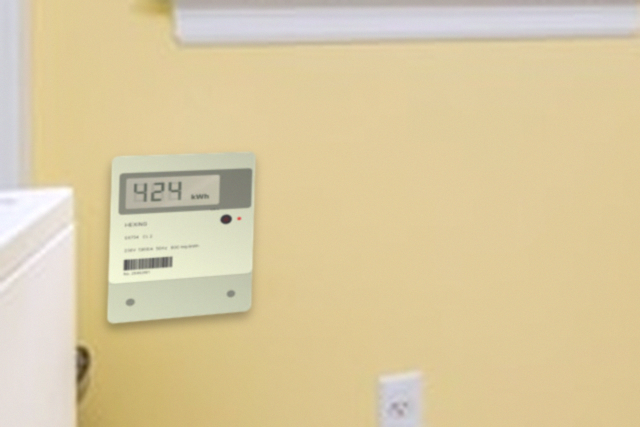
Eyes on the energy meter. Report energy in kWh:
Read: 424 kWh
